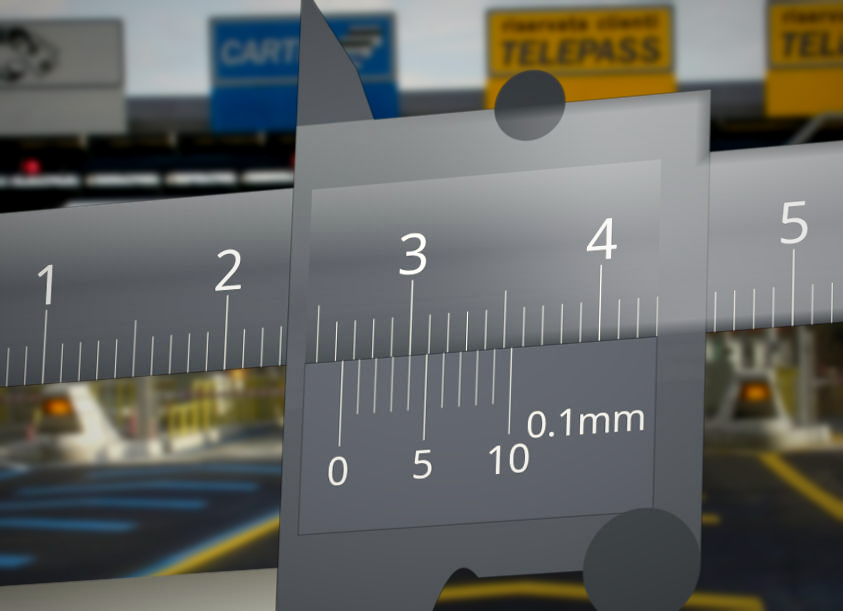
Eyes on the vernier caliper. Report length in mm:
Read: 26.4 mm
